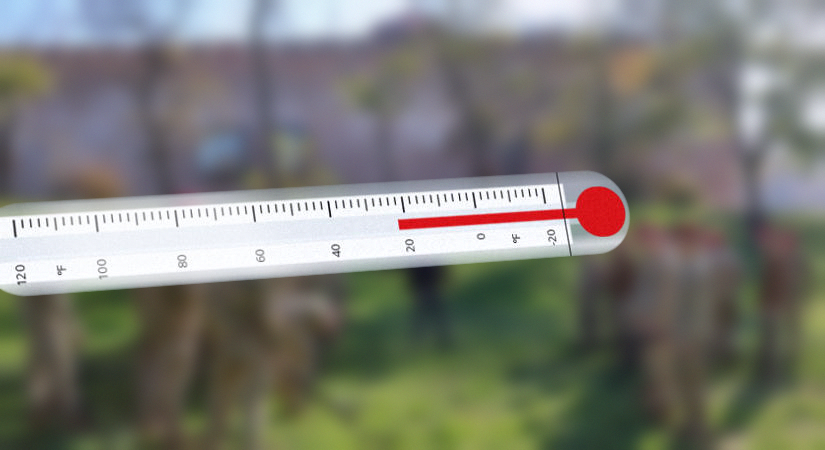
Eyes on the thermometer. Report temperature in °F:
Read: 22 °F
